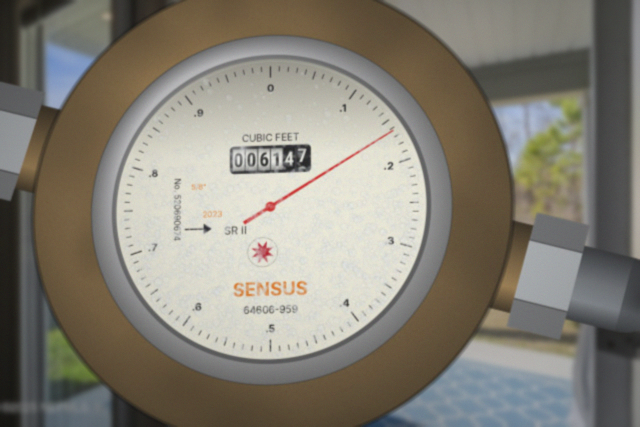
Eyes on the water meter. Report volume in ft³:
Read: 6147.16 ft³
